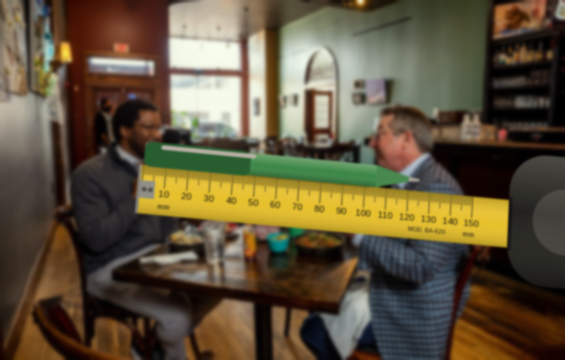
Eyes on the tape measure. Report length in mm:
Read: 125 mm
